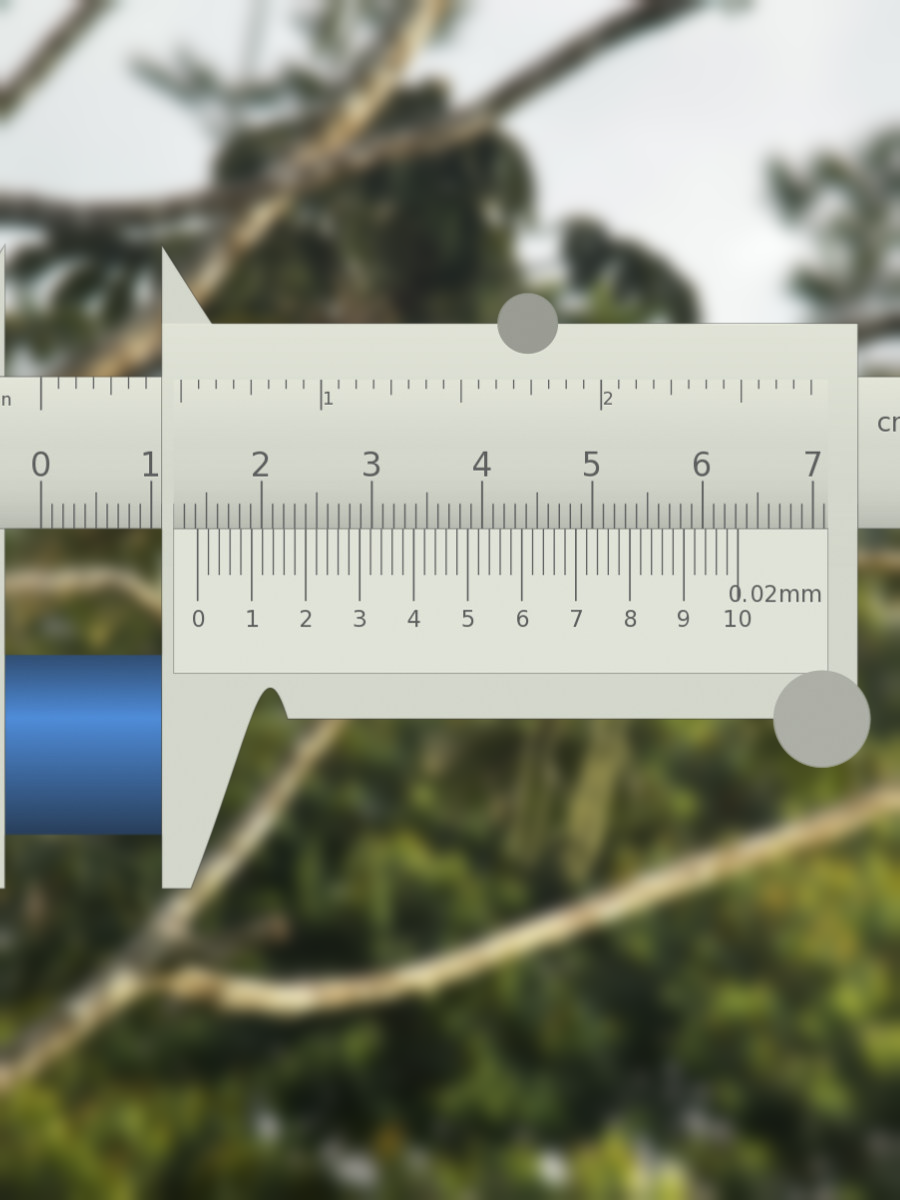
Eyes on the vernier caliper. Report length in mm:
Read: 14.2 mm
